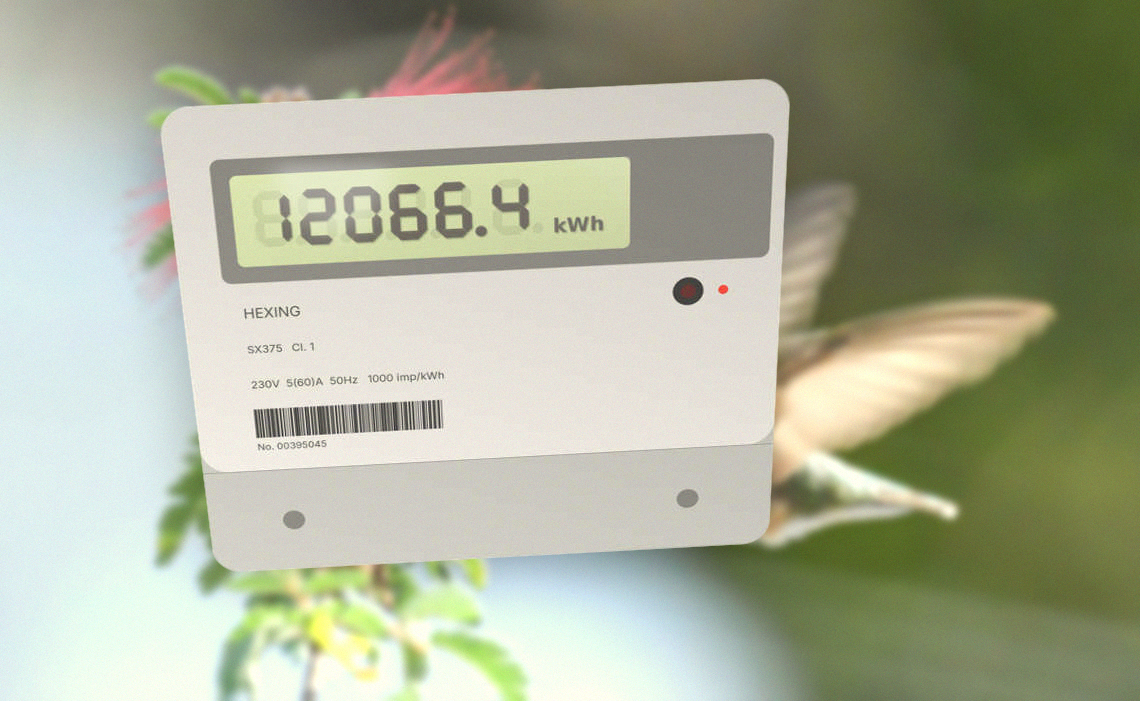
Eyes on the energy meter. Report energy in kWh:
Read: 12066.4 kWh
